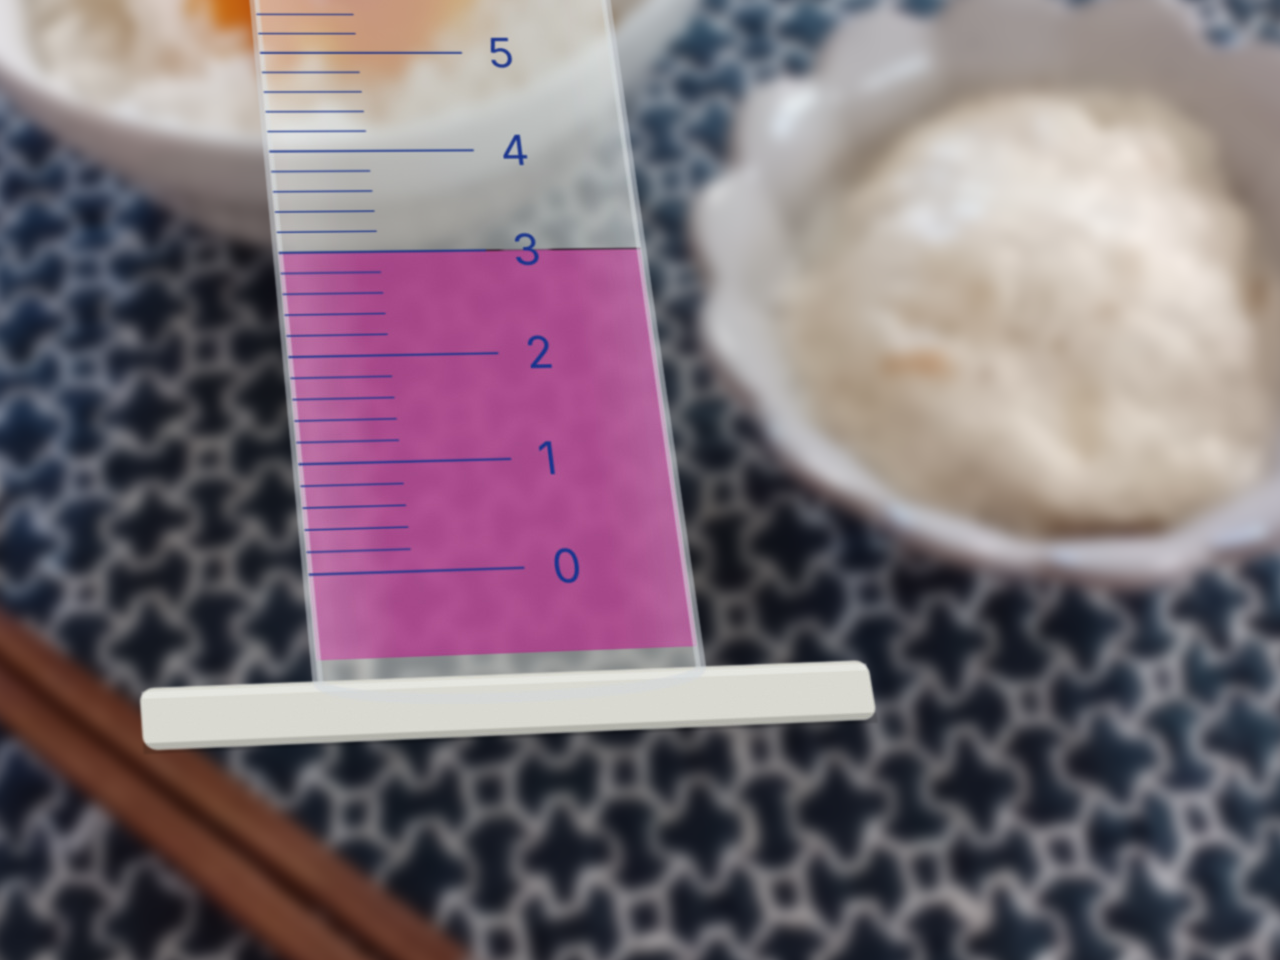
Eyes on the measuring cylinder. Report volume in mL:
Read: 3 mL
